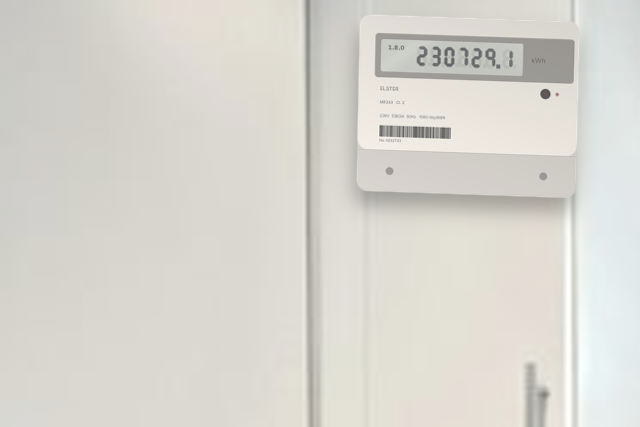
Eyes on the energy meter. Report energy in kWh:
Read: 230729.1 kWh
